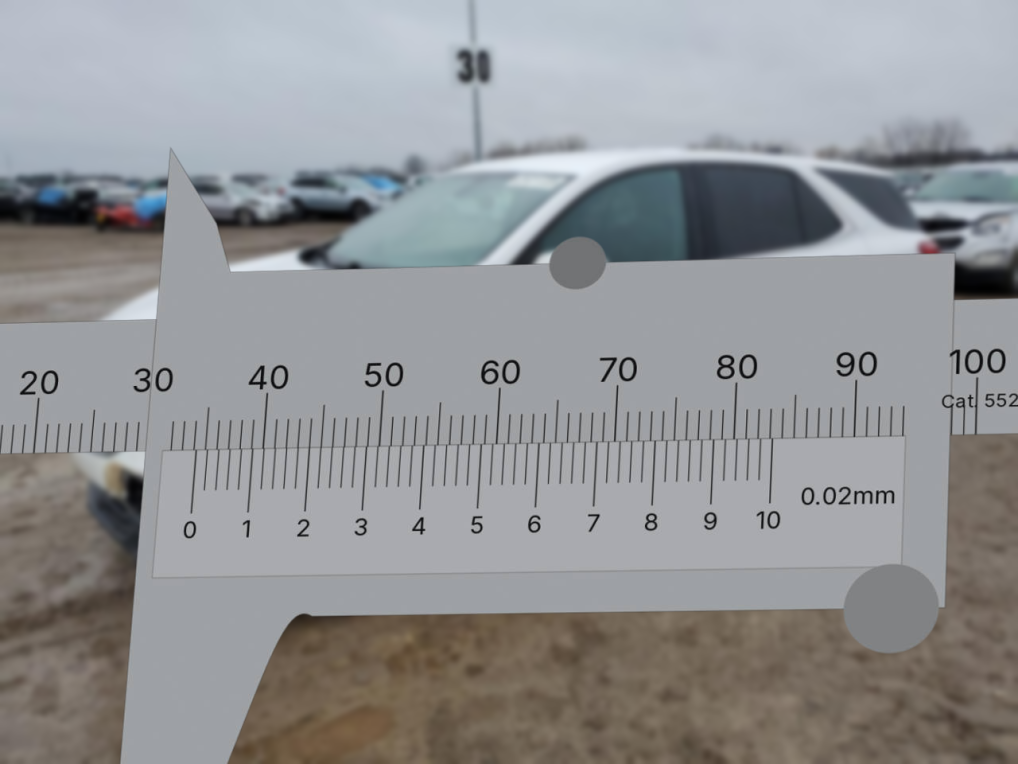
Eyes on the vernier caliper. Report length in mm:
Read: 34.2 mm
